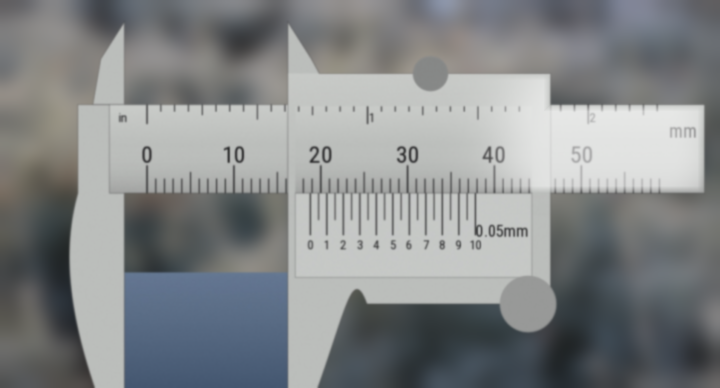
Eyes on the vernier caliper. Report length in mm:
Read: 18.8 mm
